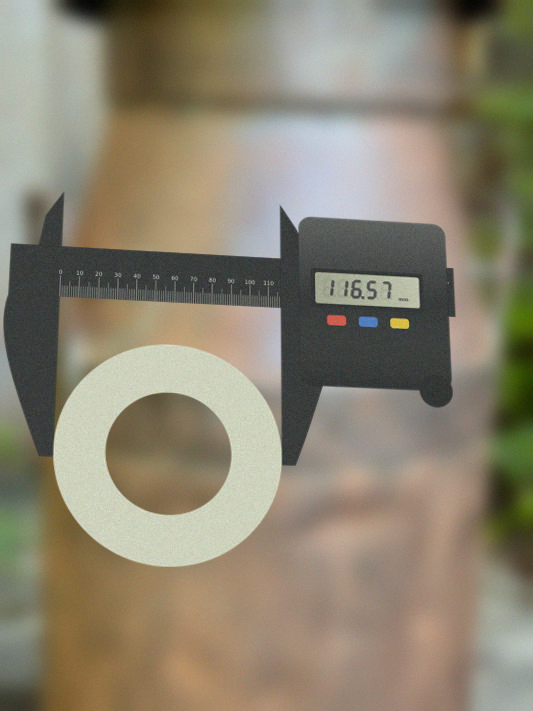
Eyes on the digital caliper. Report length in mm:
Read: 116.57 mm
